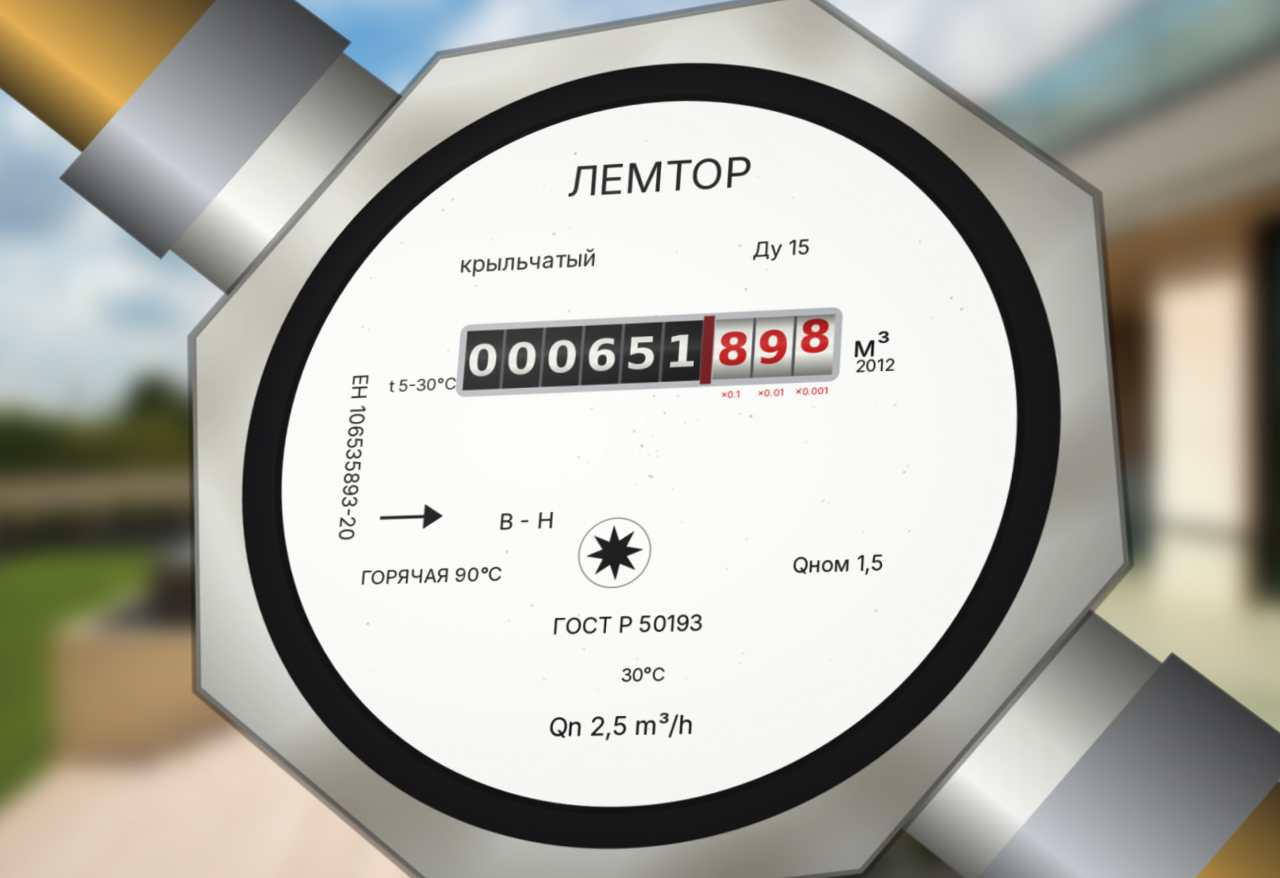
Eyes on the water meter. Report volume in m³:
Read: 651.898 m³
